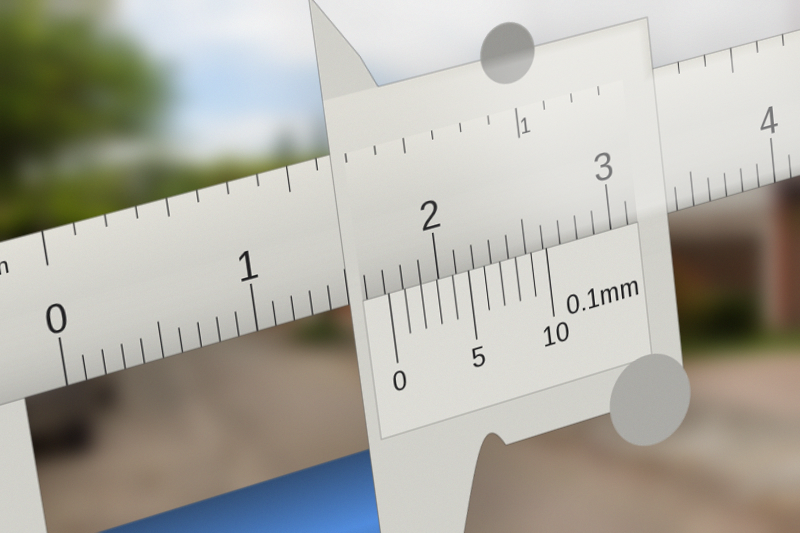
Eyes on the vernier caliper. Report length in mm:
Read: 17.2 mm
